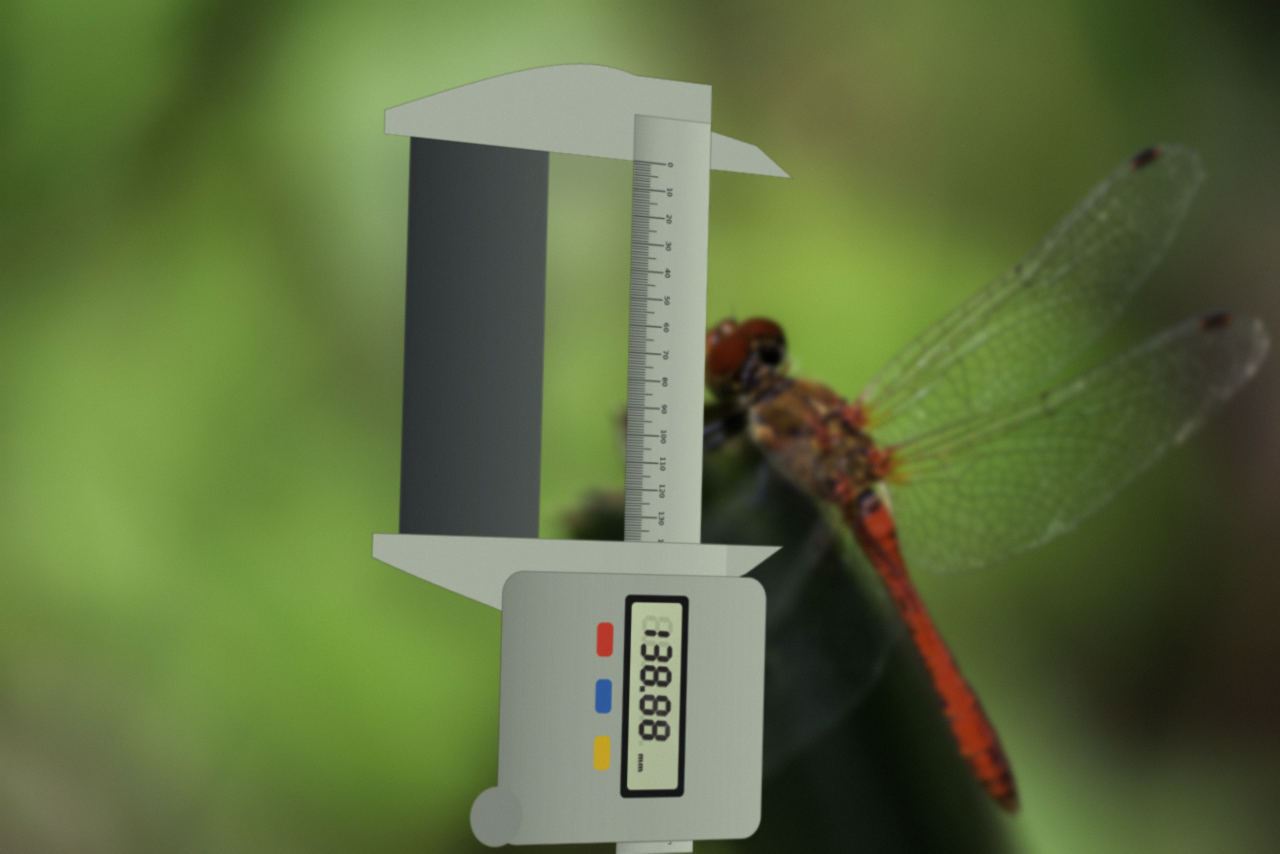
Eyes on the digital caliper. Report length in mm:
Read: 138.88 mm
